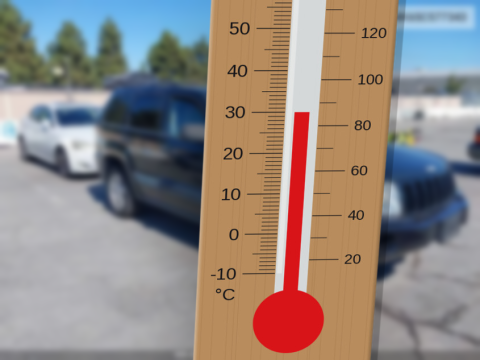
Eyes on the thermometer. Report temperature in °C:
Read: 30 °C
